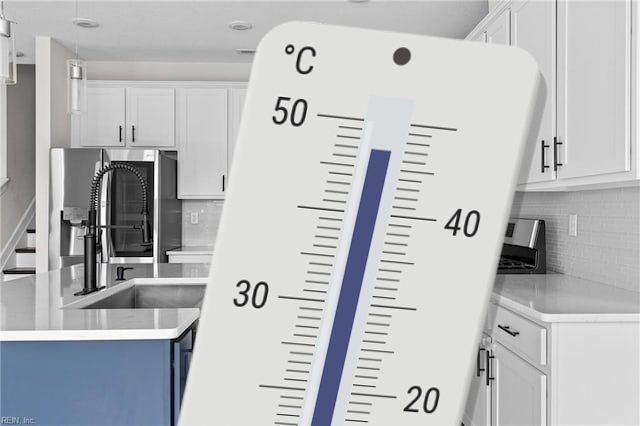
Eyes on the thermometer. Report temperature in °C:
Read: 47 °C
